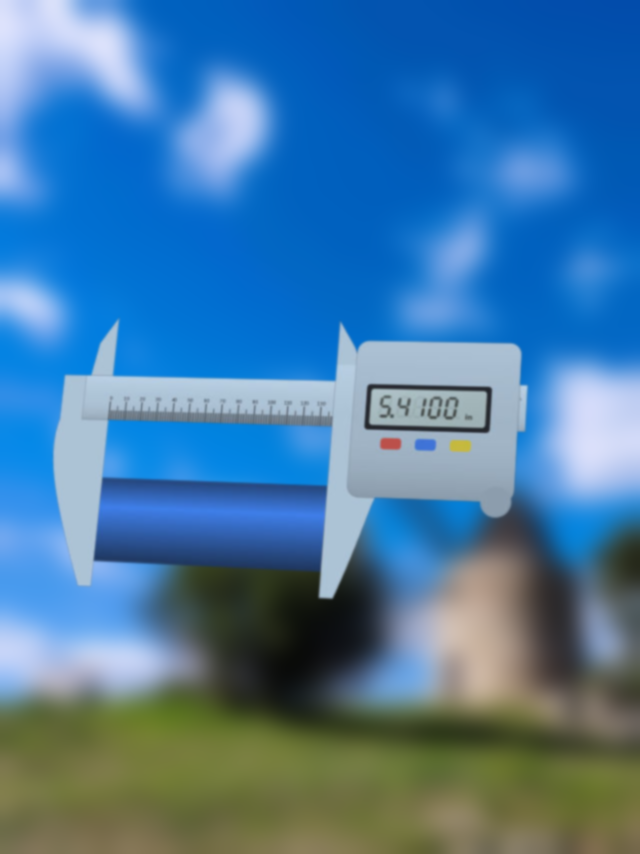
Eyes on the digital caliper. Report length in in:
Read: 5.4100 in
